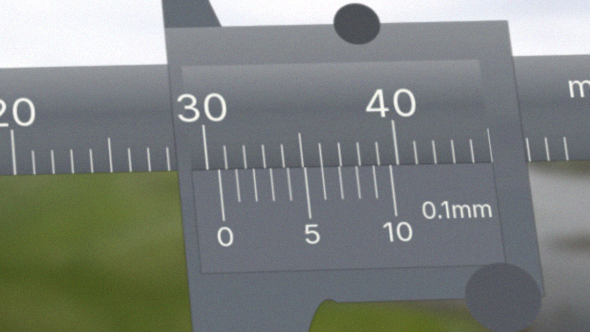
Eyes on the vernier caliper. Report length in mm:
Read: 30.6 mm
